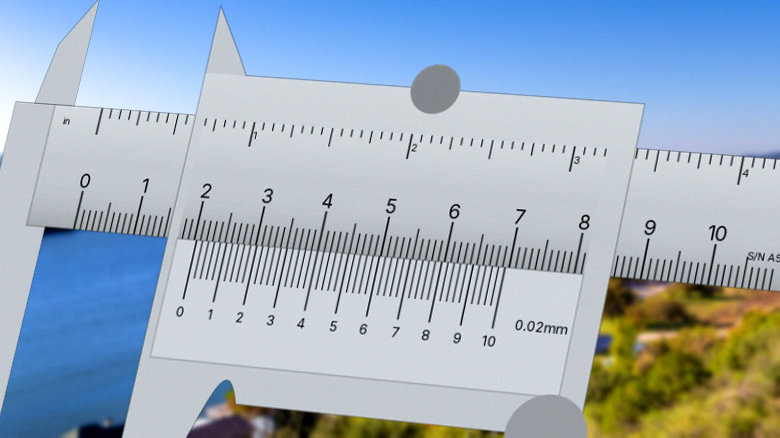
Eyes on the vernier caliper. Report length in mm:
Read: 20.4 mm
